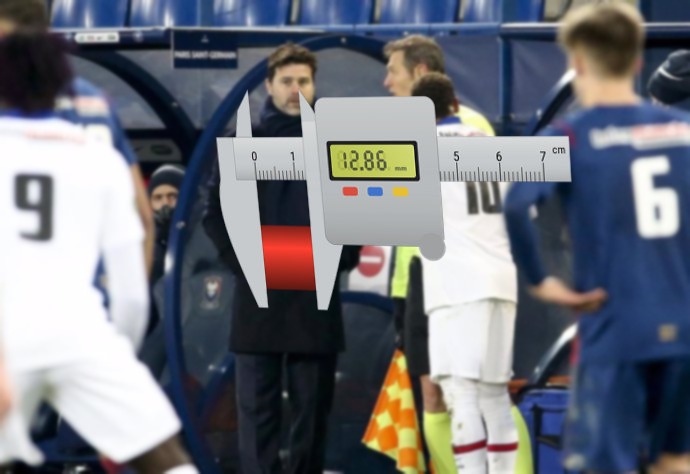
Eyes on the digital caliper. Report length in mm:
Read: 12.86 mm
